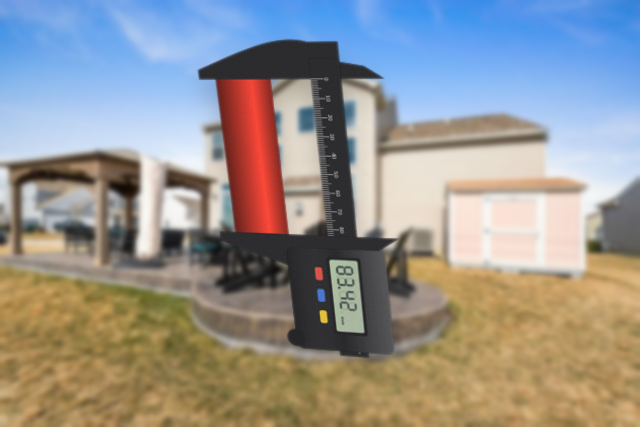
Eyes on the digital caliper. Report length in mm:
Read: 83.42 mm
